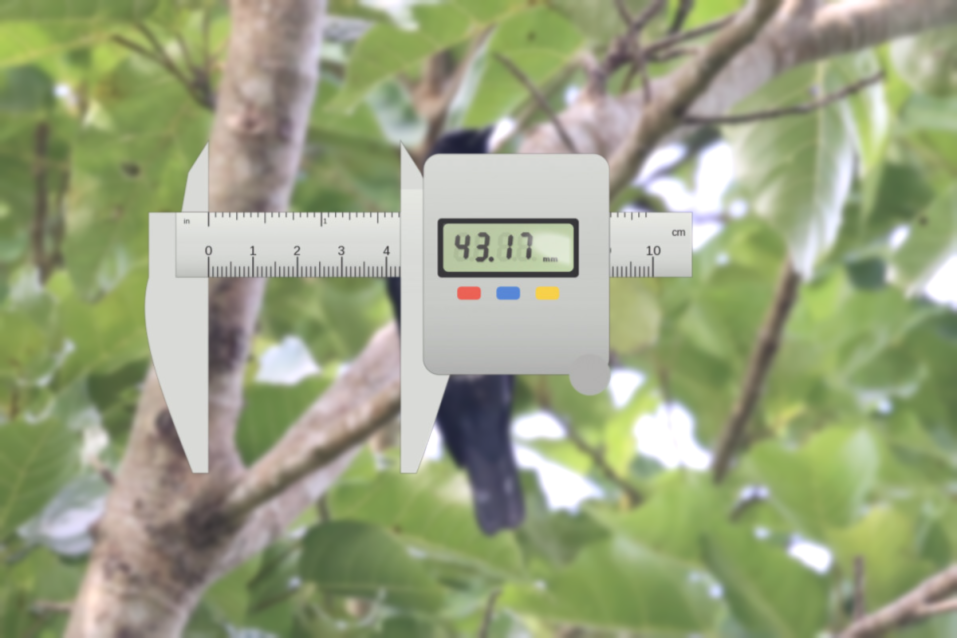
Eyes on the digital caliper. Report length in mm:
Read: 43.17 mm
